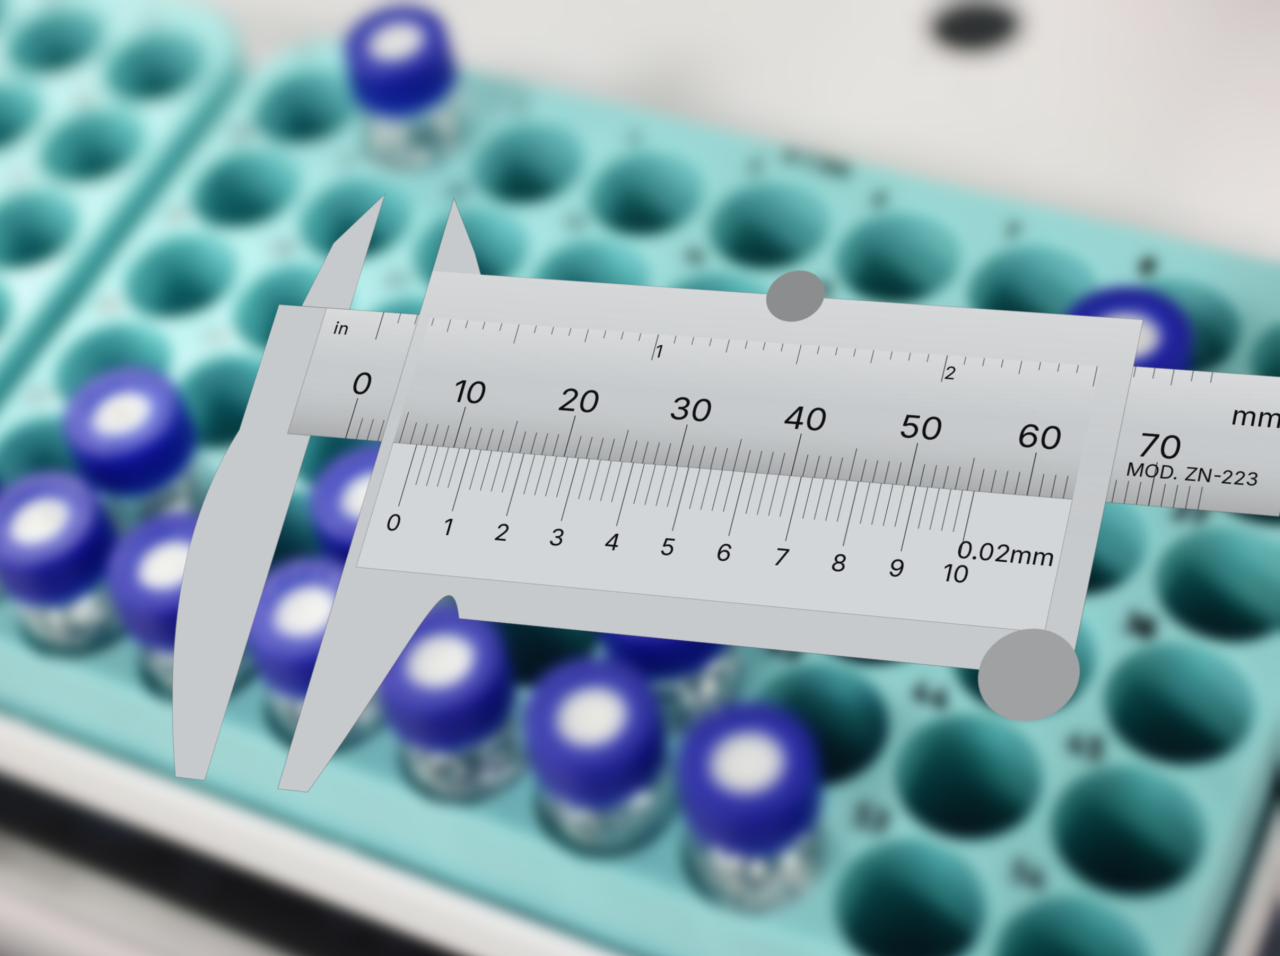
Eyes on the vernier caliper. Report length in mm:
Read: 6.6 mm
